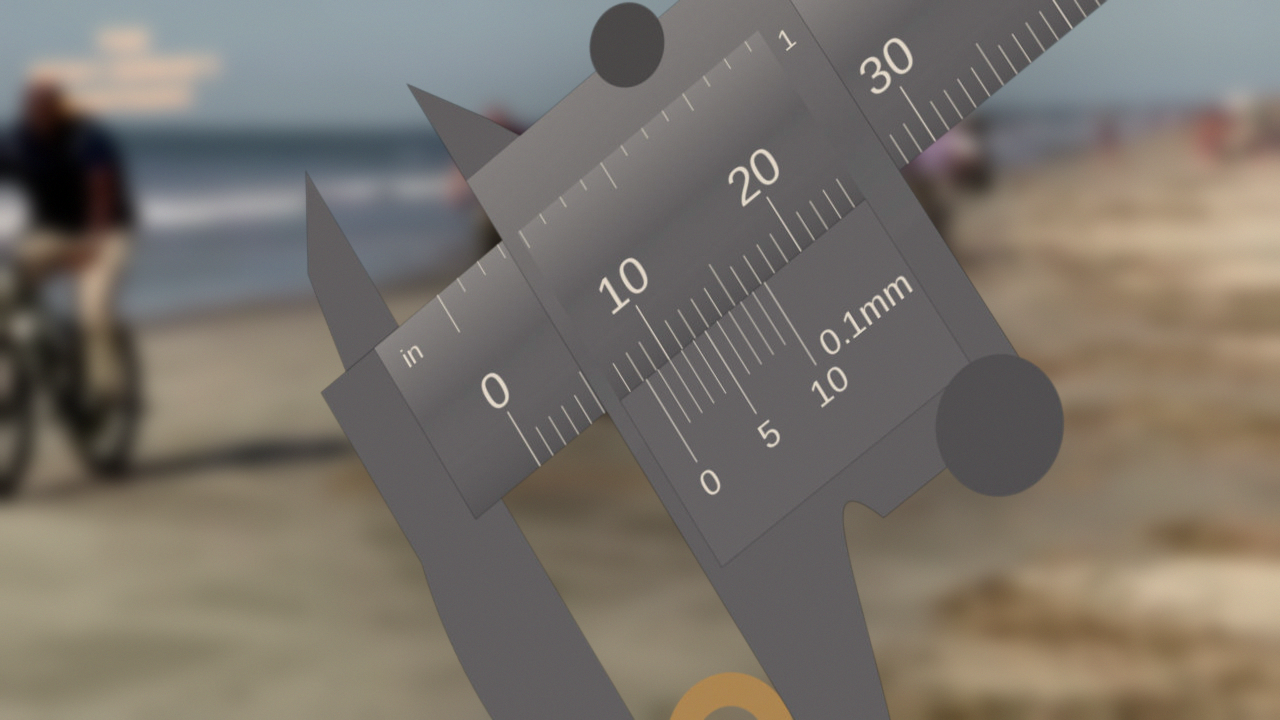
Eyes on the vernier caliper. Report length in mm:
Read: 8.2 mm
